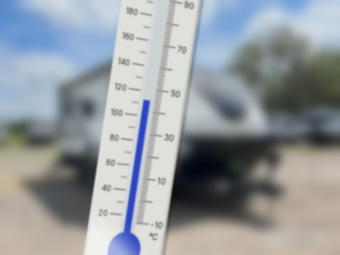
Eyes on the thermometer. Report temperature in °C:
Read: 45 °C
